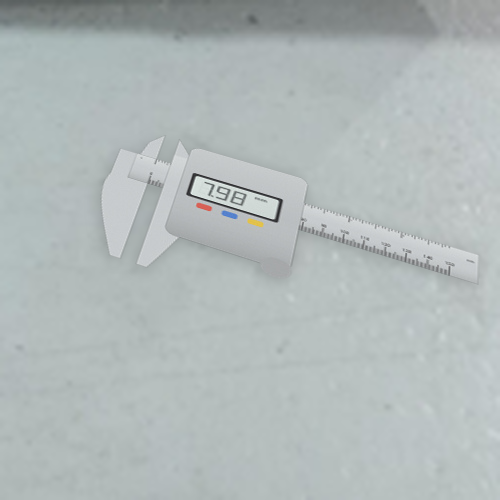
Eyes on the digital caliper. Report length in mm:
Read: 7.98 mm
